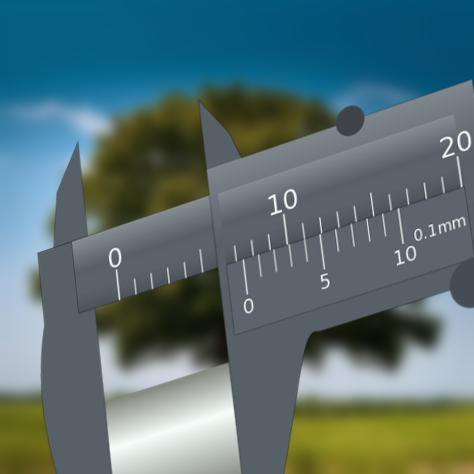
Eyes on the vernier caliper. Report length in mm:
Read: 7.4 mm
